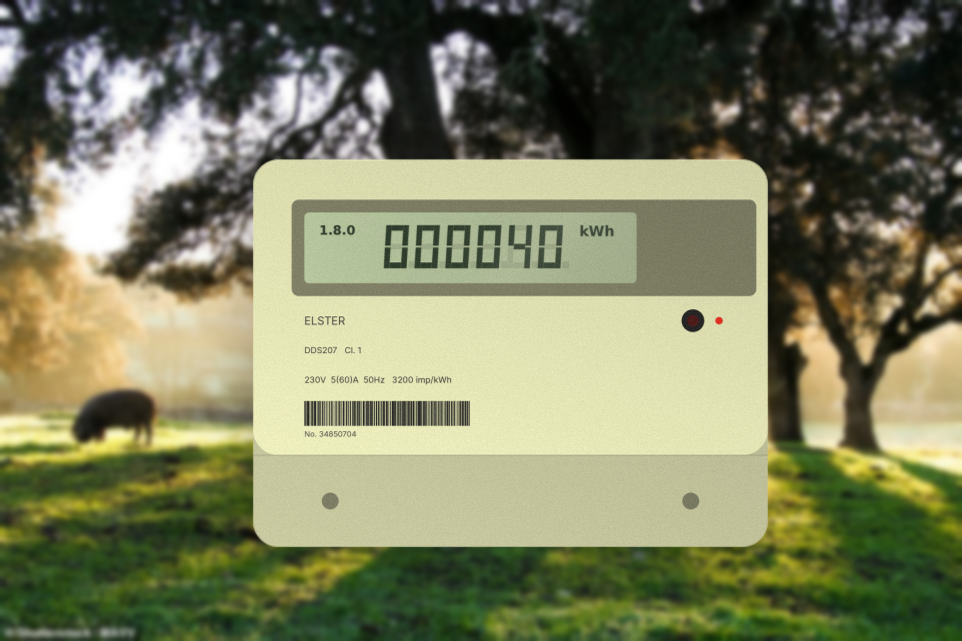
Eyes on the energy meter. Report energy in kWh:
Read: 40 kWh
